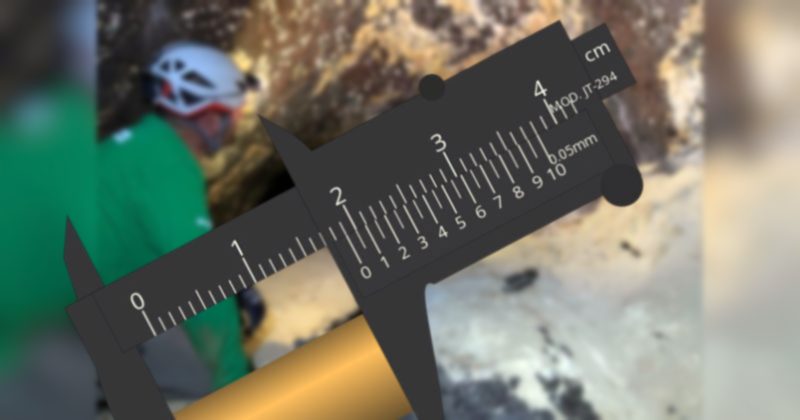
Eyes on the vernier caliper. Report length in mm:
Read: 19.0 mm
